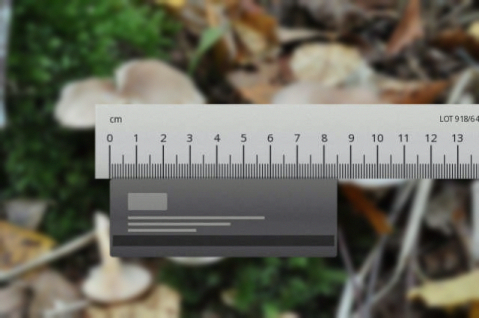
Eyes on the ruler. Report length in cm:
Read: 8.5 cm
